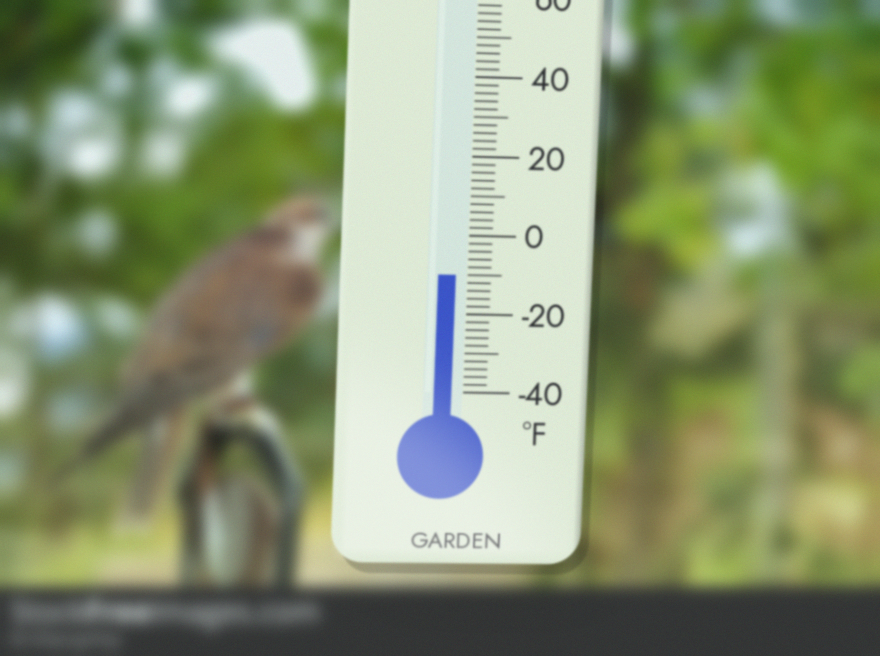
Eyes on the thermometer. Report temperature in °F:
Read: -10 °F
